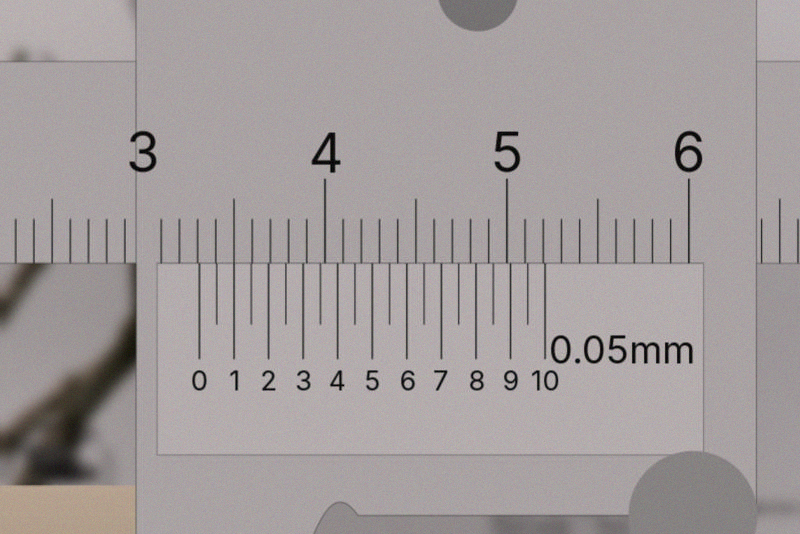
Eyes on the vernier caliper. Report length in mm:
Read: 33.1 mm
